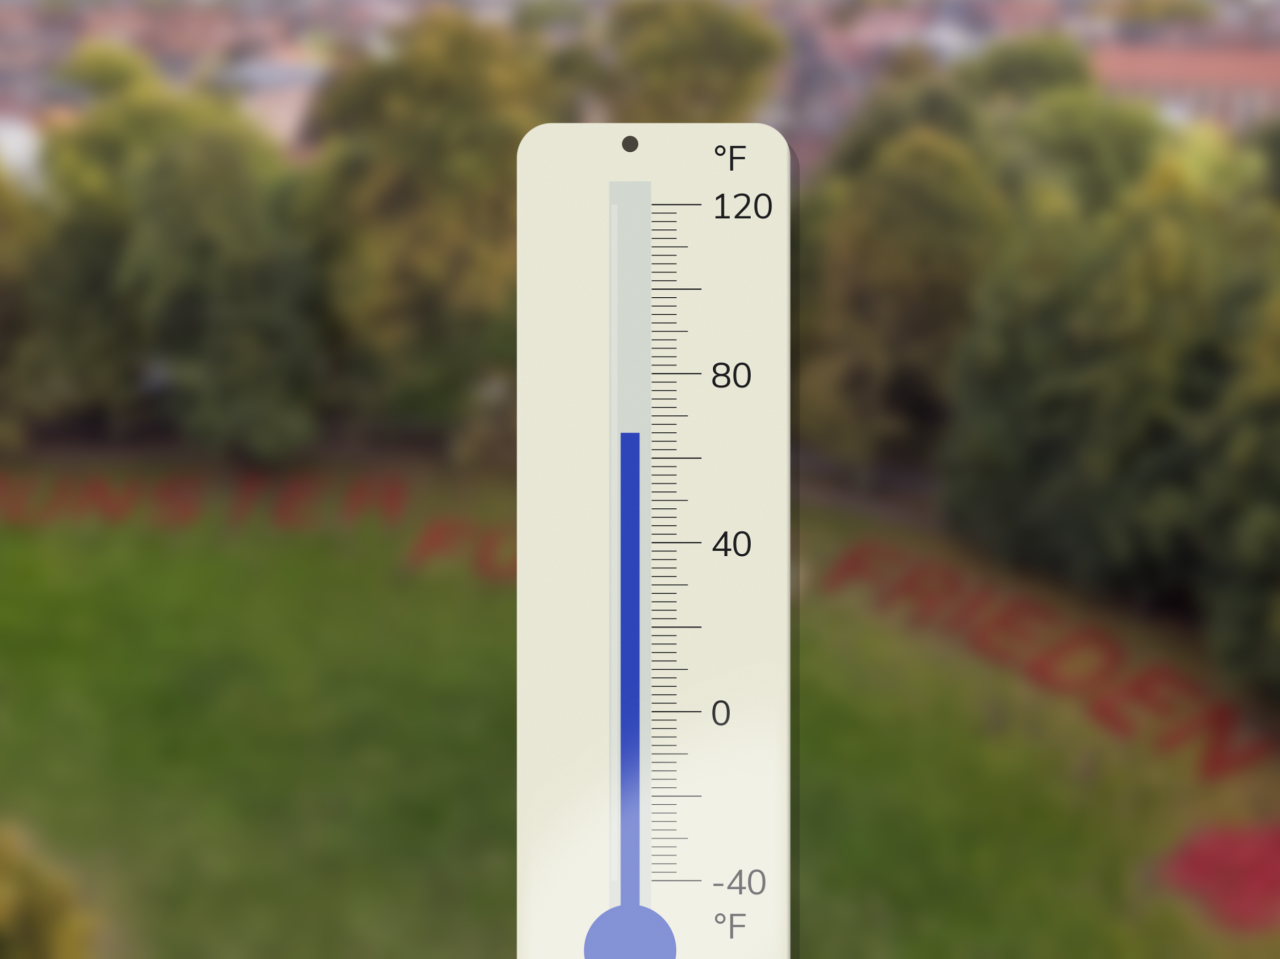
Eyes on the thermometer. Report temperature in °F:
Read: 66 °F
